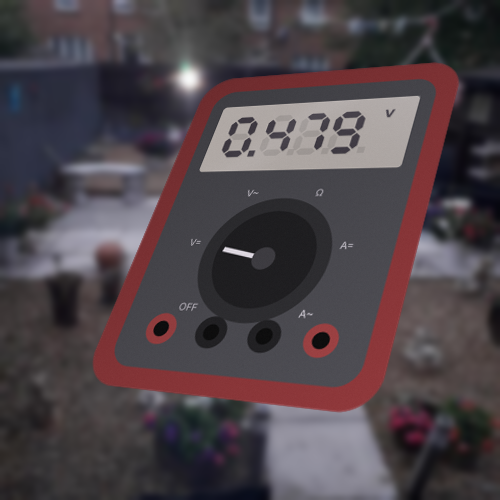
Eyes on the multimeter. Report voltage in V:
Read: 0.479 V
